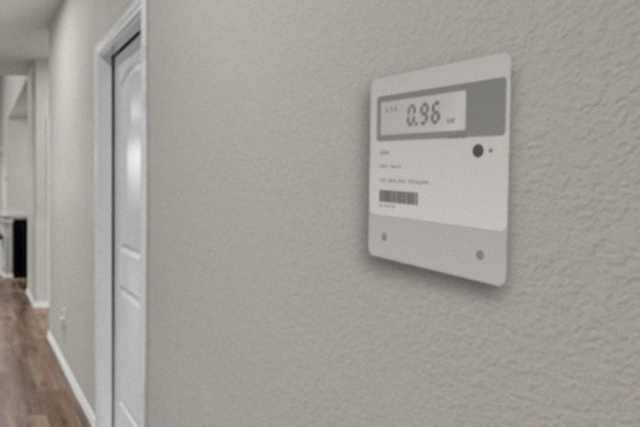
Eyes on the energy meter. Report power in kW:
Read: 0.96 kW
